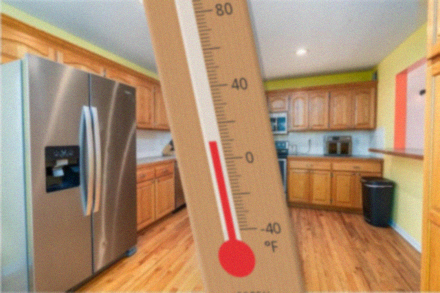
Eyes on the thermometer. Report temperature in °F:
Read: 10 °F
